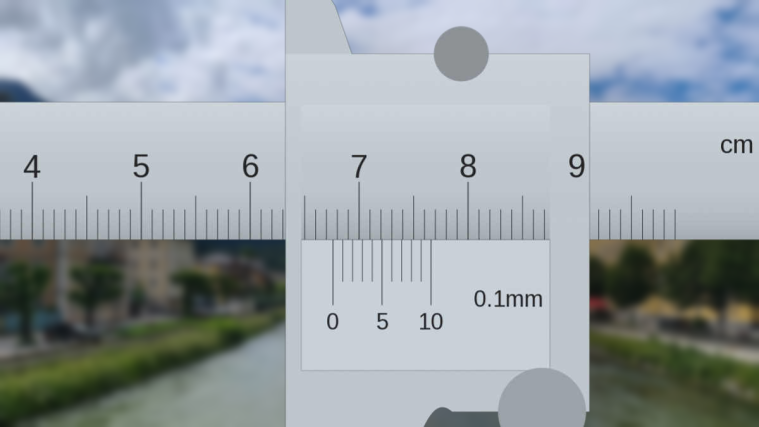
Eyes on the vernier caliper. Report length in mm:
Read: 67.6 mm
